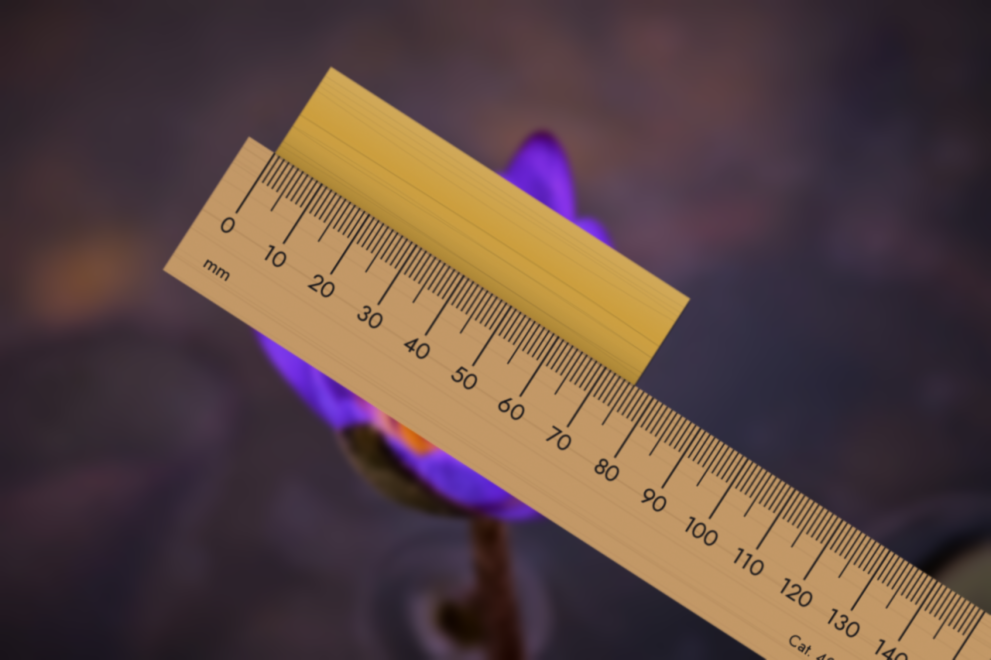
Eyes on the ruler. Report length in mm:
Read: 76 mm
